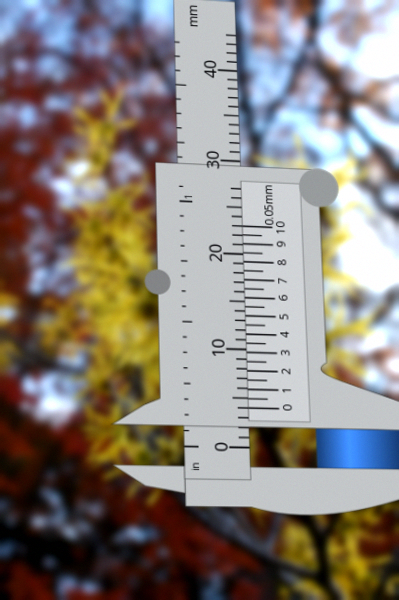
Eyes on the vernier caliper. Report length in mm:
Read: 4.0 mm
